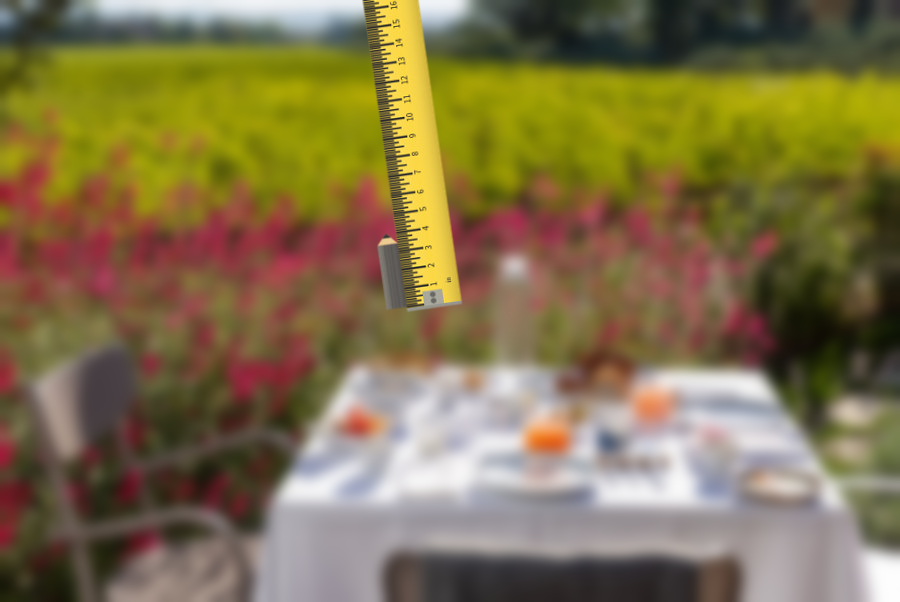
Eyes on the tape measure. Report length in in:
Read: 4 in
